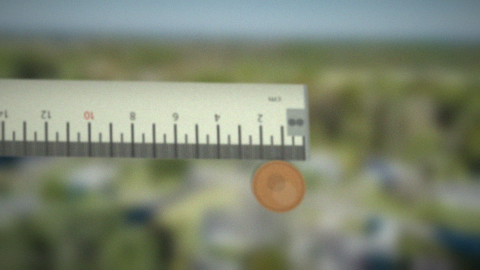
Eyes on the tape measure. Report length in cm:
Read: 2.5 cm
